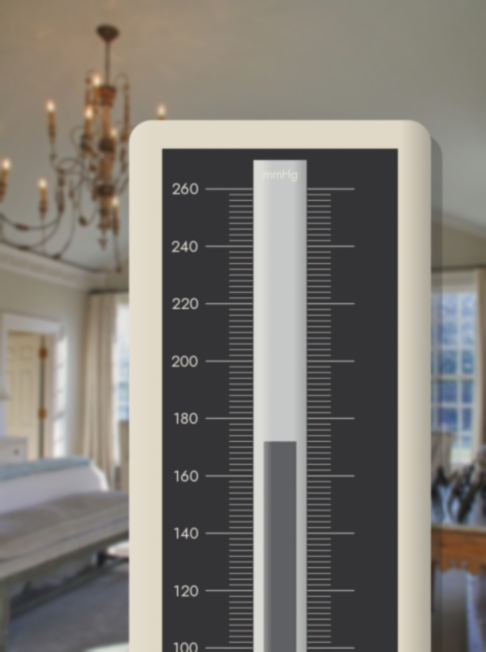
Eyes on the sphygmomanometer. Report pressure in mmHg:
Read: 172 mmHg
